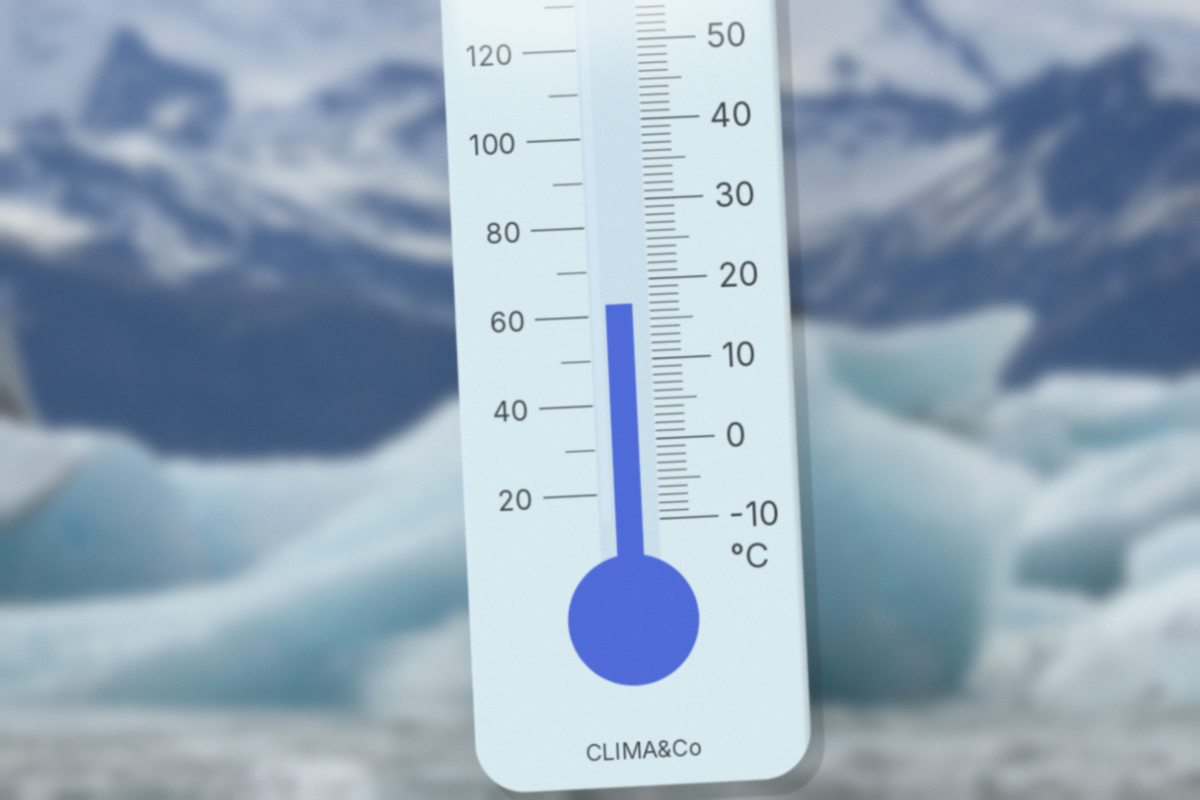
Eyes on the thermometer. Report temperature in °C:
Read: 17 °C
